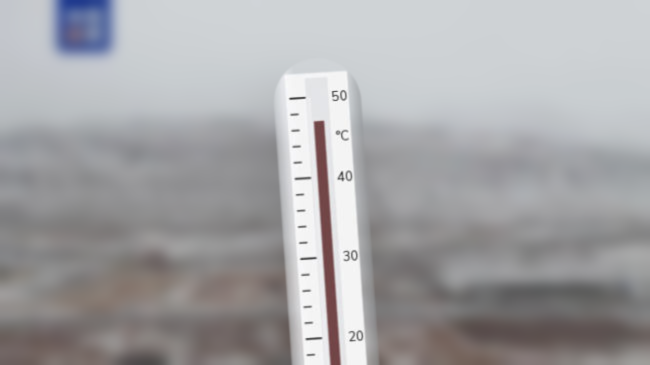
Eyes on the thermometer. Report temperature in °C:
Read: 47 °C
